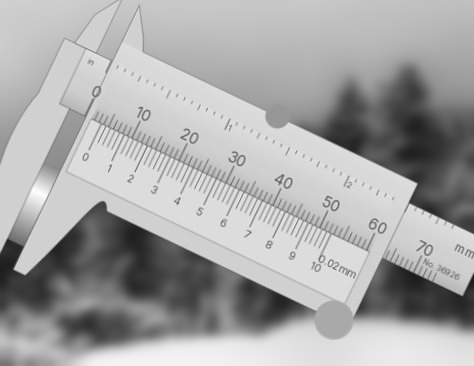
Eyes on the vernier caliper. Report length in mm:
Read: 3.5 mm
